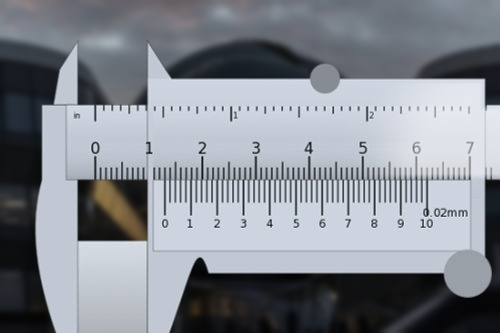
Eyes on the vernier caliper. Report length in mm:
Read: 13.0 mm
